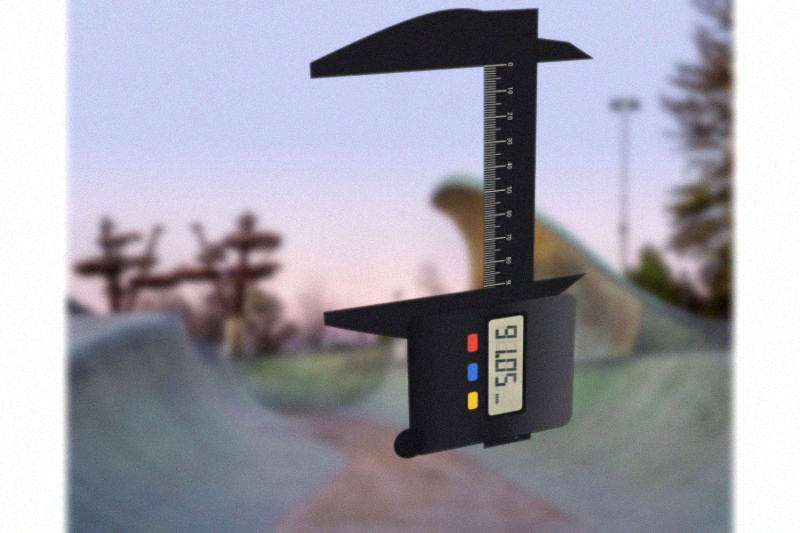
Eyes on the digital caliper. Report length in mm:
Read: 91.05 mm
